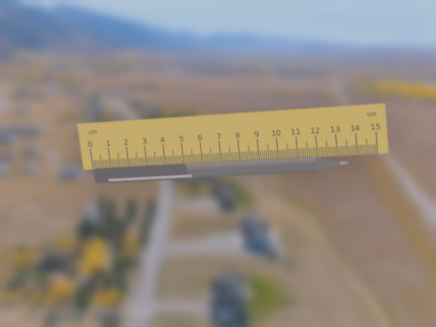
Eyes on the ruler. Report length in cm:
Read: 13.5 cm
